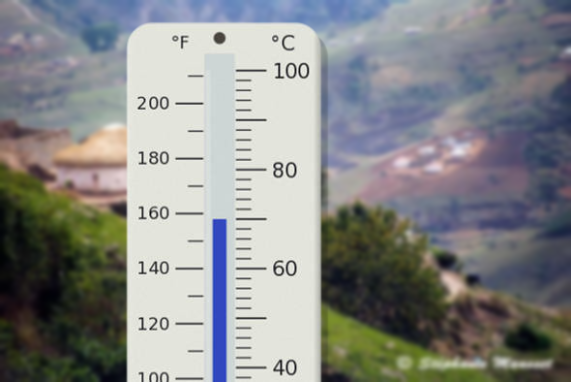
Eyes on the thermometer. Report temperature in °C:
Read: 70 °C
